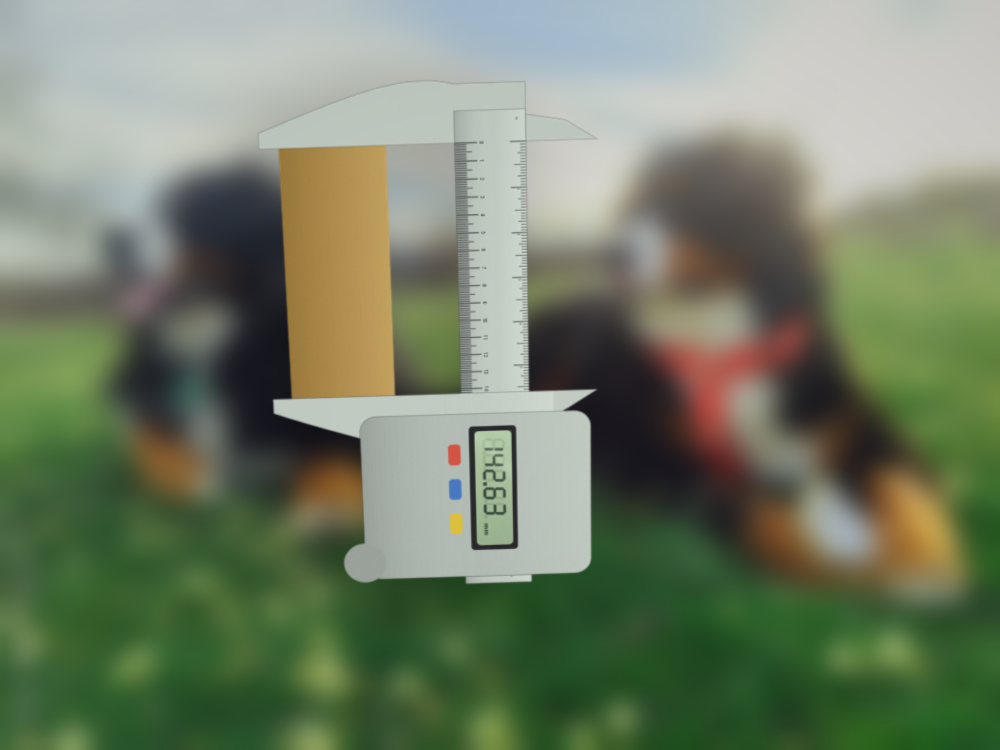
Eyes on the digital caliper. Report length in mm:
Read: 142.63 mm
